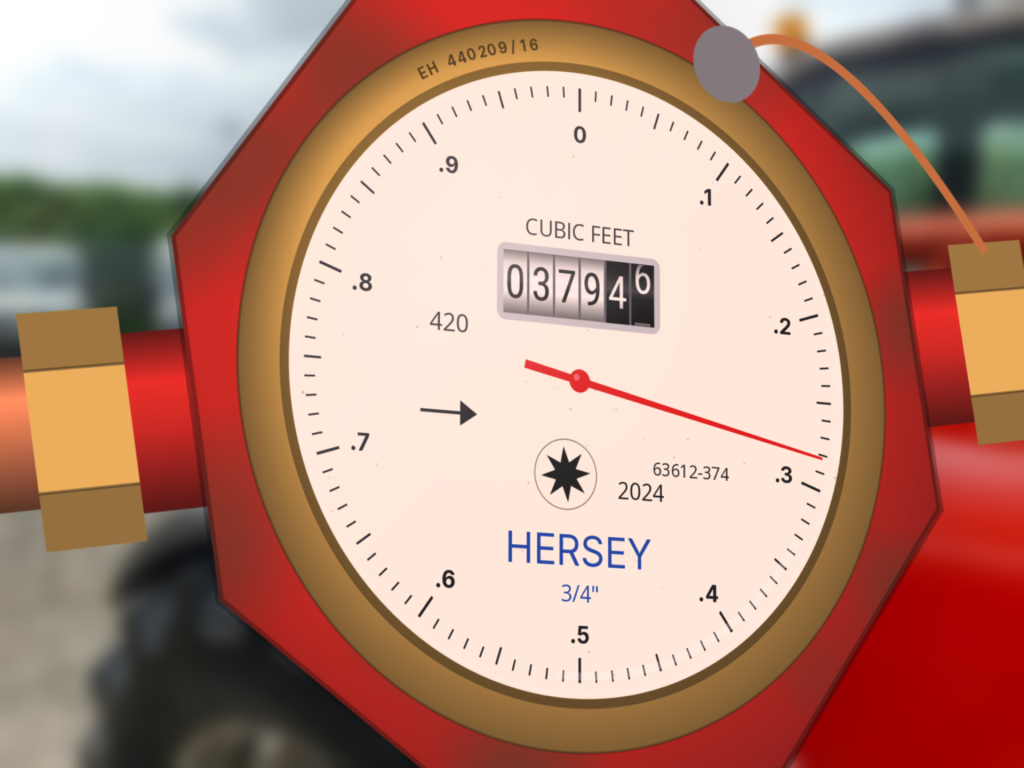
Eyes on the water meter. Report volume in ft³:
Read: 37946.28 ft³
